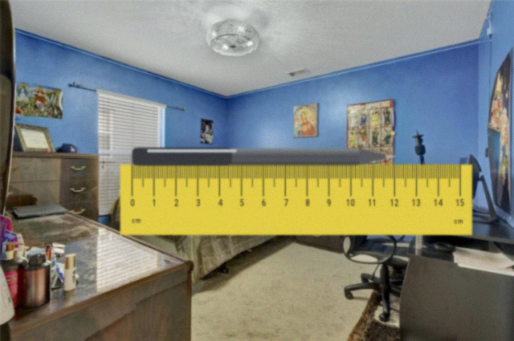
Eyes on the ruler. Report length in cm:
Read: 12 cm
